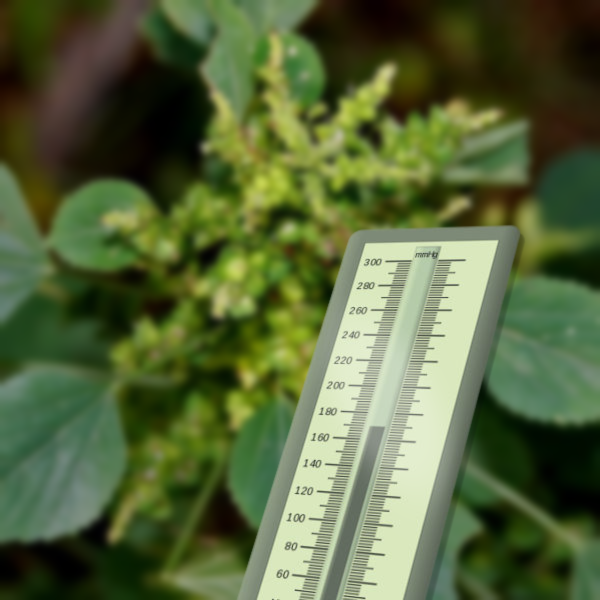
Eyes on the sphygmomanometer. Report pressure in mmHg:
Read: 170 mmHg
